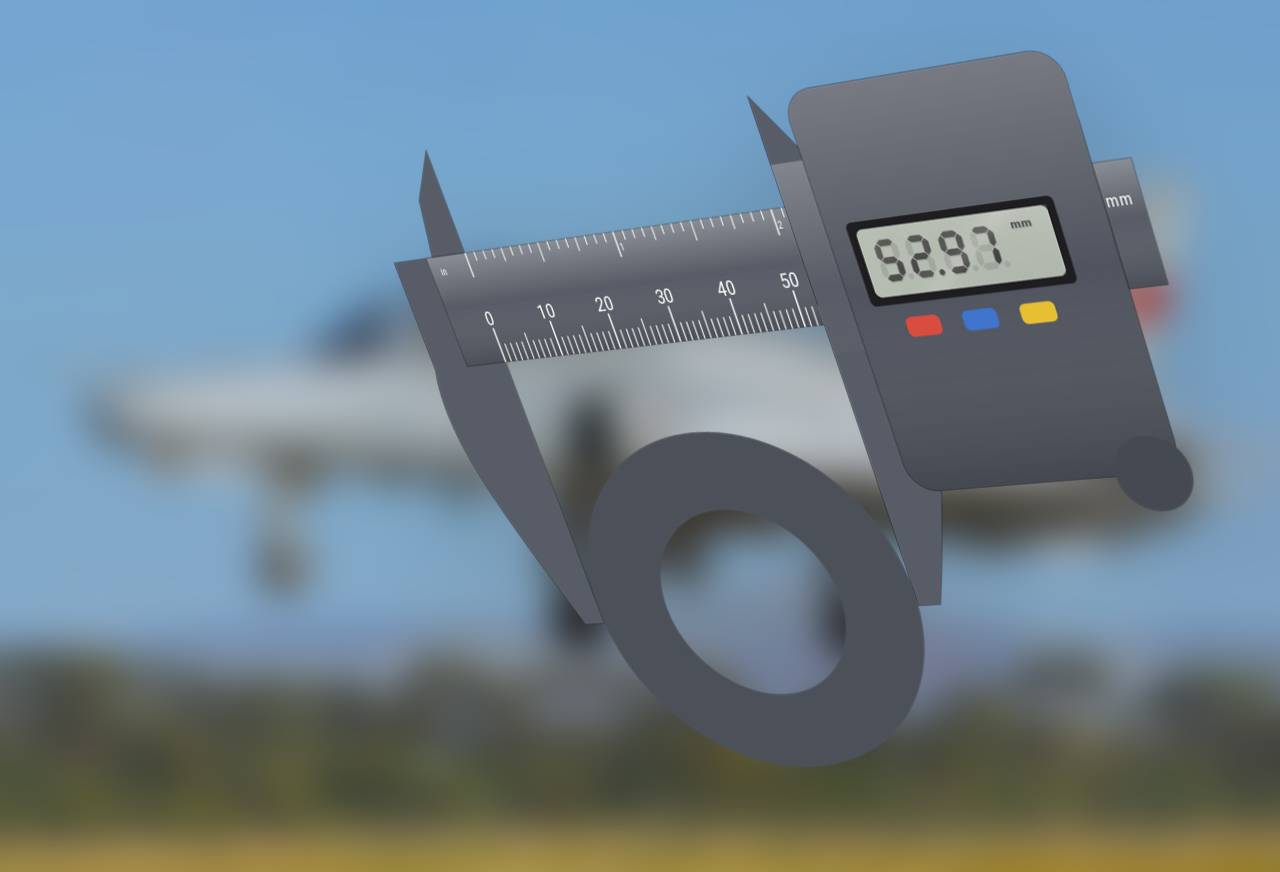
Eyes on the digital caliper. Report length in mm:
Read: 52.97 mm
